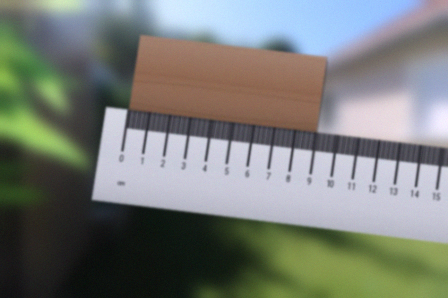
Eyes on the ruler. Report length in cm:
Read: 9 cm
